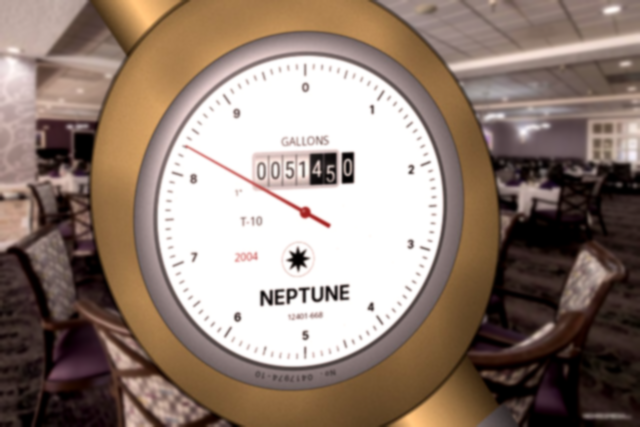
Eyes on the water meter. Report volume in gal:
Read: 51448.3 gal
